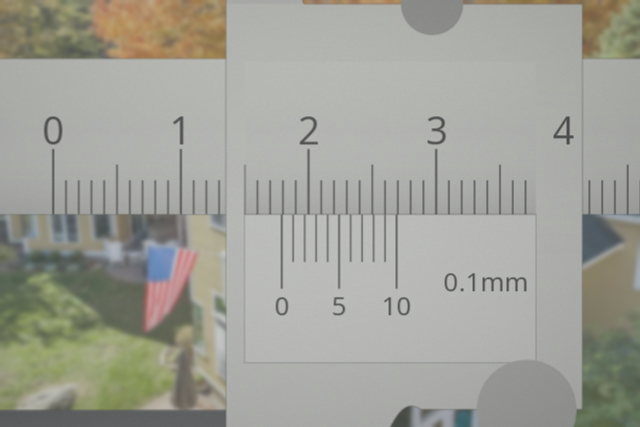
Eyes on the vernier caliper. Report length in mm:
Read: 17.9 mm
